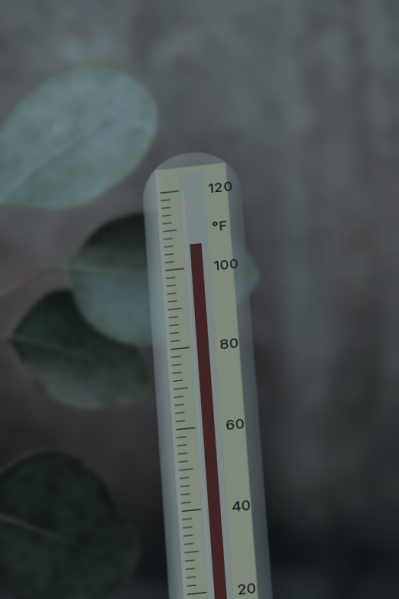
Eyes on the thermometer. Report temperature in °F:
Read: 106 °F
